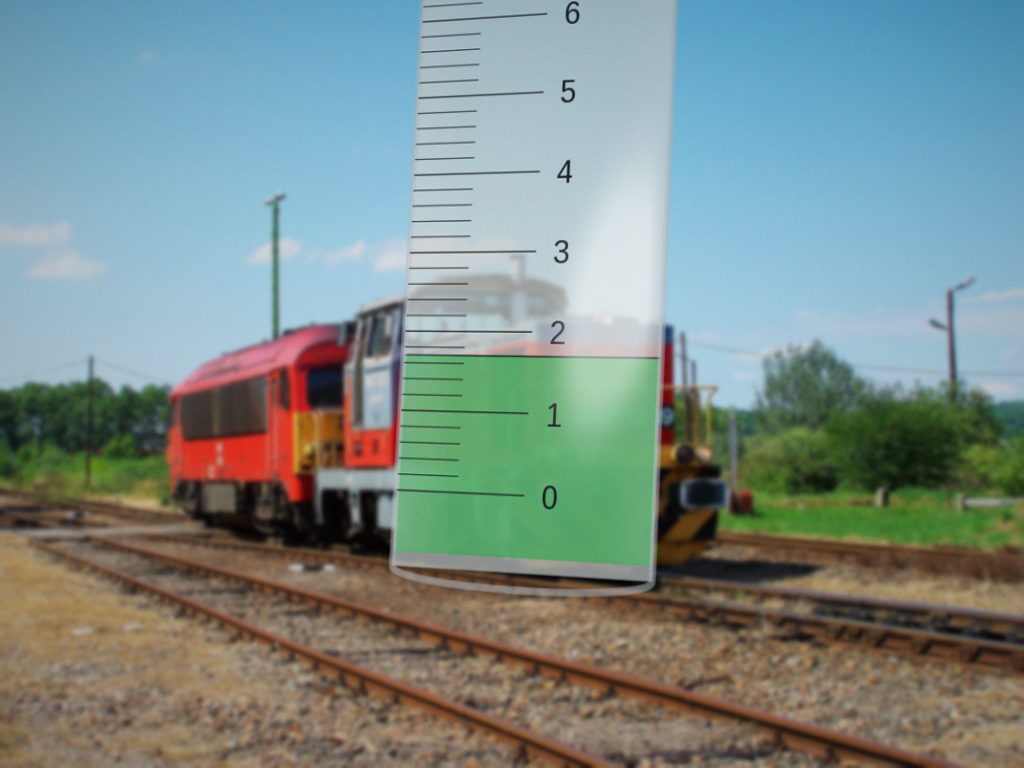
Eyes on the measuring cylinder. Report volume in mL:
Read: 1.7 mL
